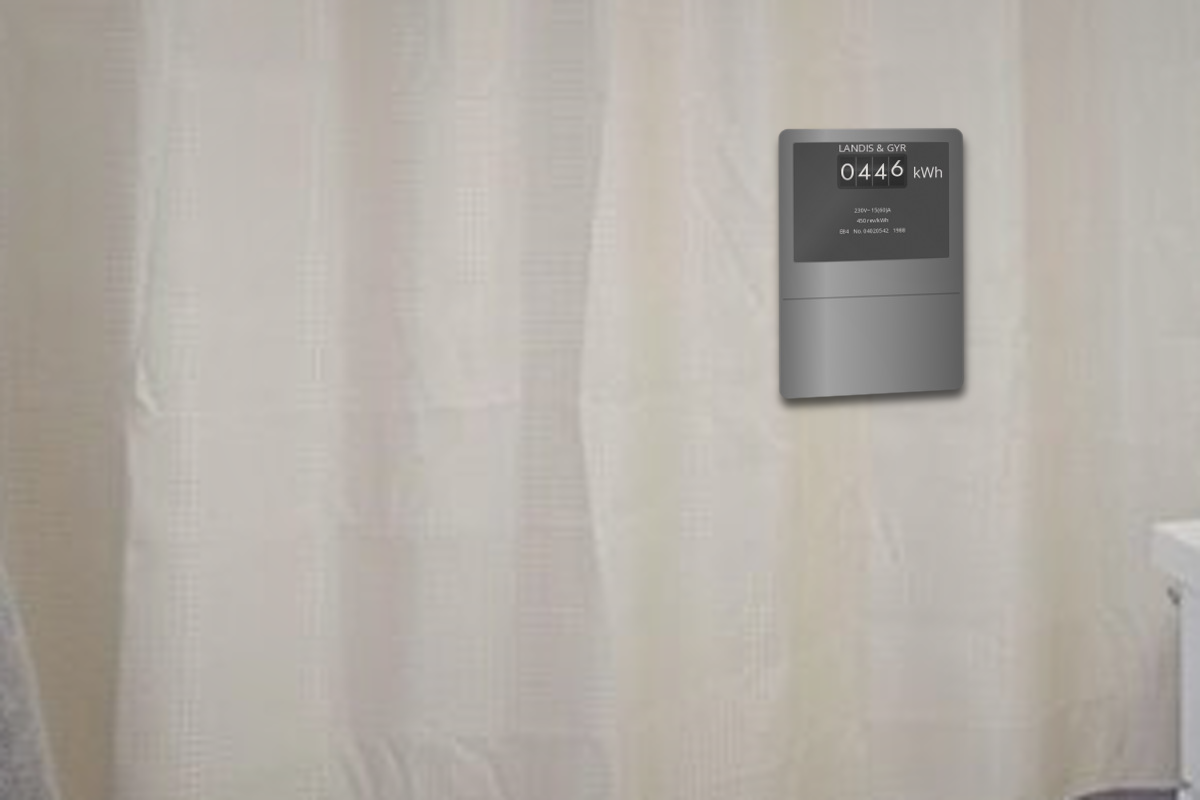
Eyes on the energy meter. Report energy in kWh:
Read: 446 kWh
